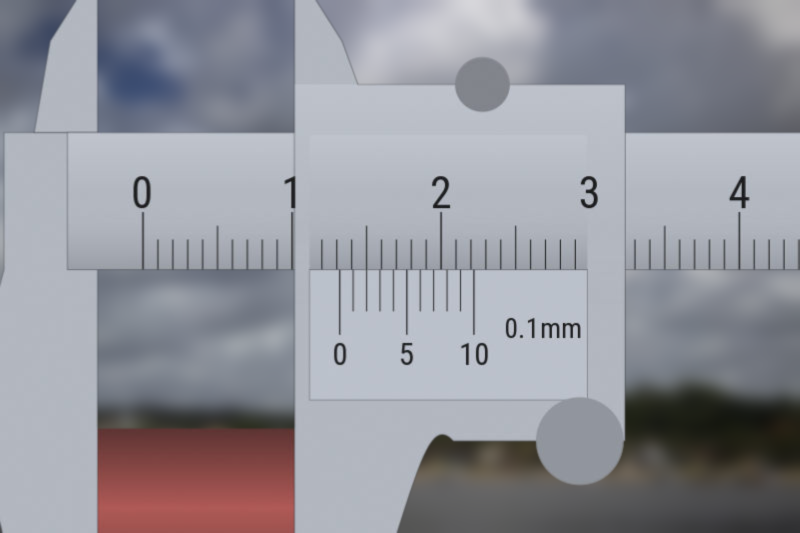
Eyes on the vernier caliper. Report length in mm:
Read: 13.2 mm
